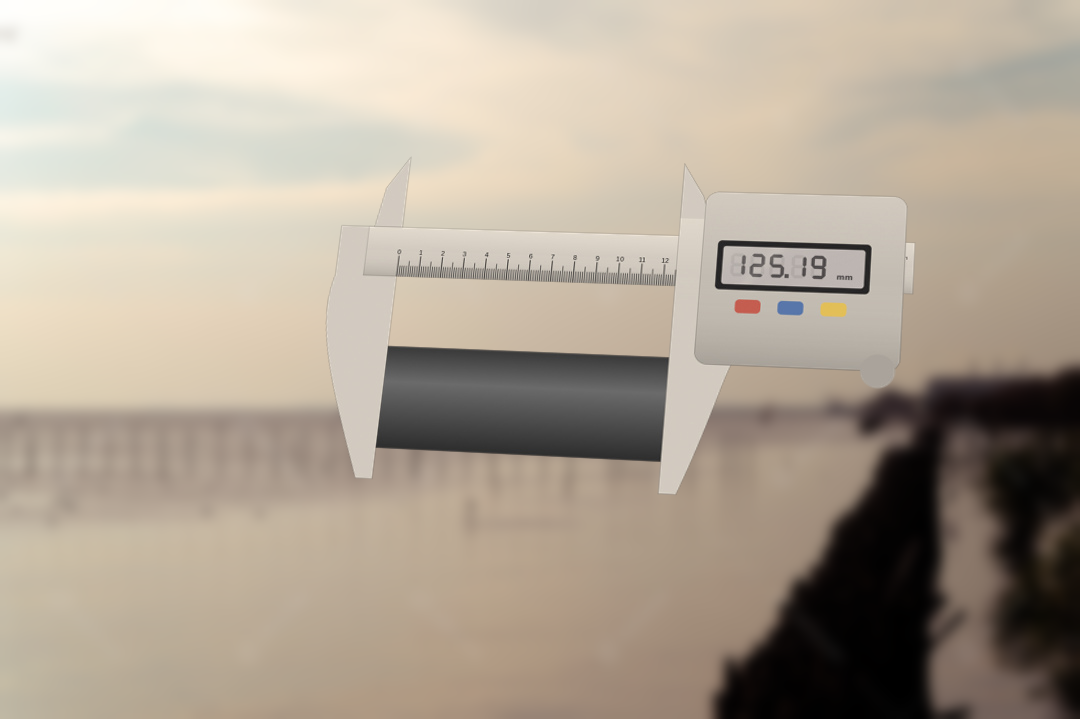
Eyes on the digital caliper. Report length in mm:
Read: 125.19 mm
